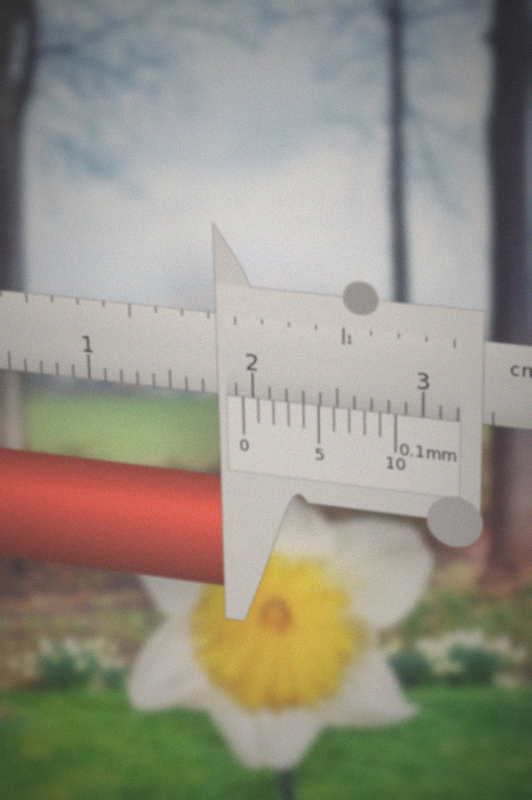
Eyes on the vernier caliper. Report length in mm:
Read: 19.4 mm
